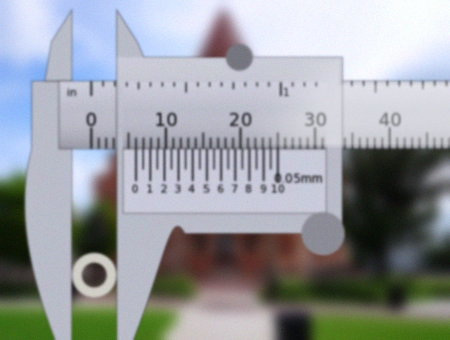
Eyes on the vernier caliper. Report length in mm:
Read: 6.0 mm
